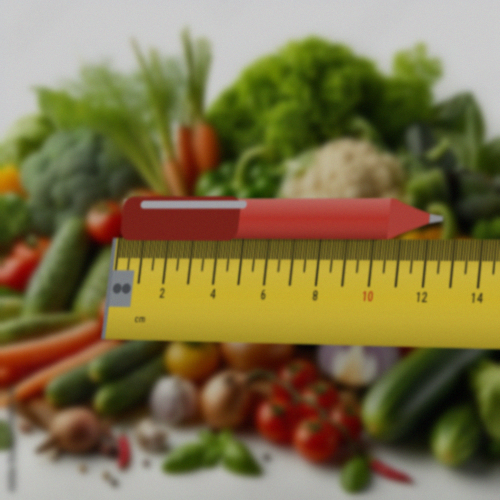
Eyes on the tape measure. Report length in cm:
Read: 12.5 cm
